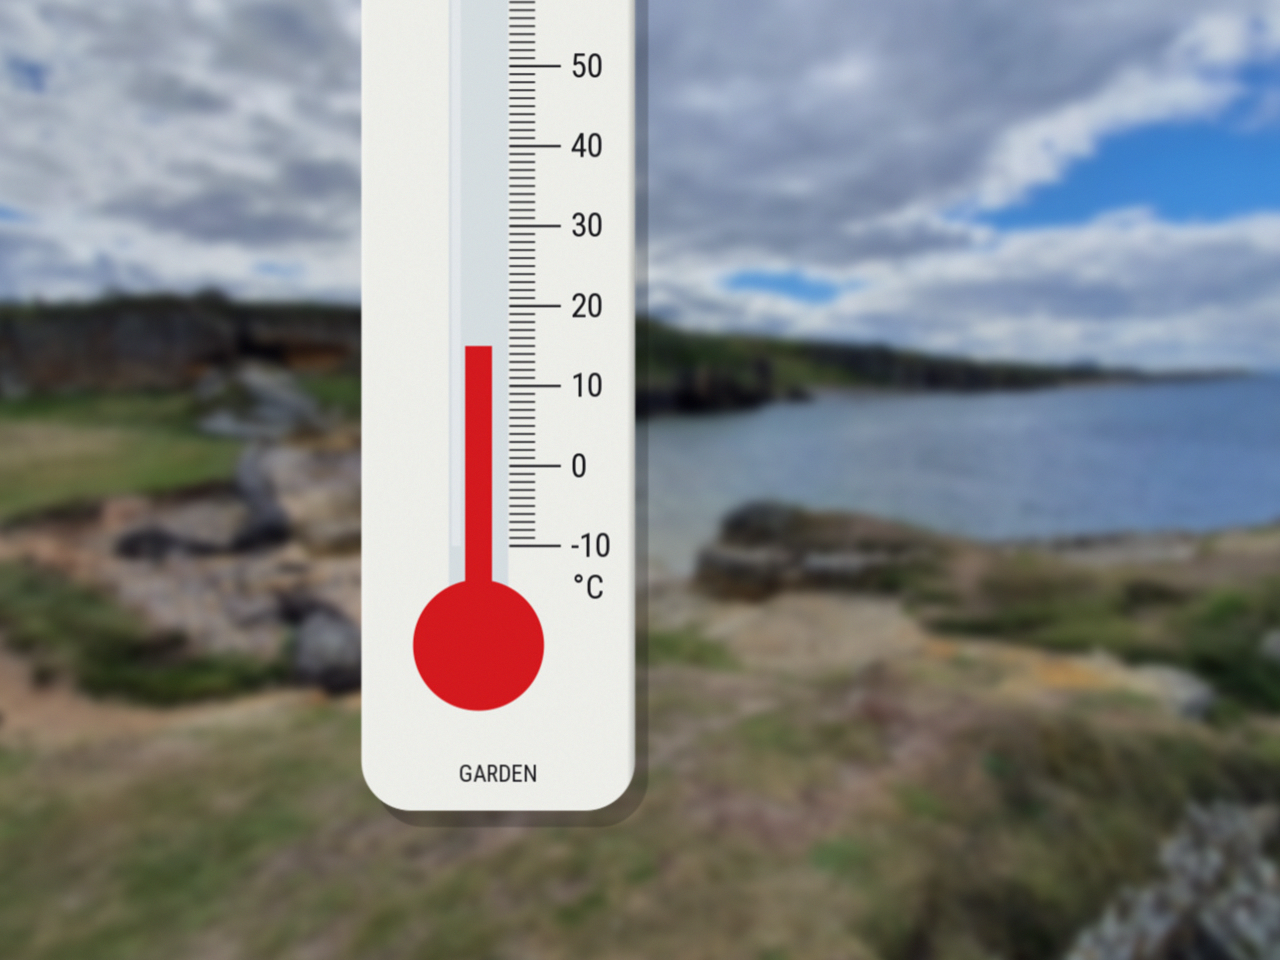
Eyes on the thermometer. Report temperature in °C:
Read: 15 °C
